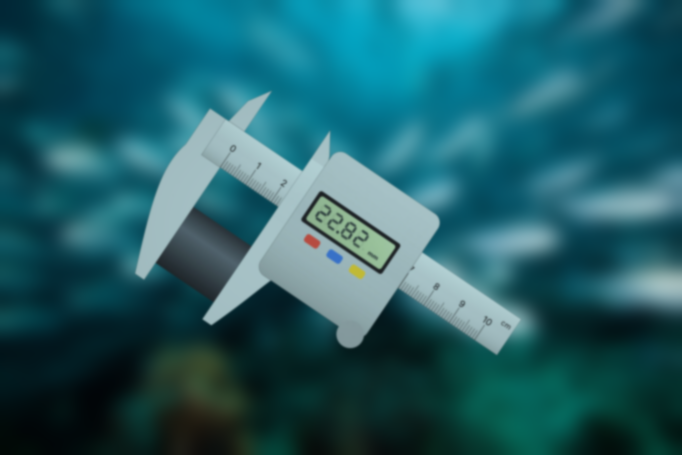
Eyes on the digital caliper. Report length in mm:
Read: 22.82 mm
